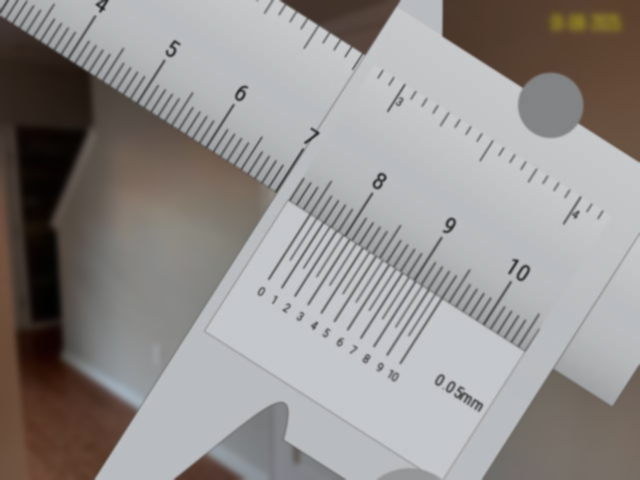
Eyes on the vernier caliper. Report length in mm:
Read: 75.0 mm
